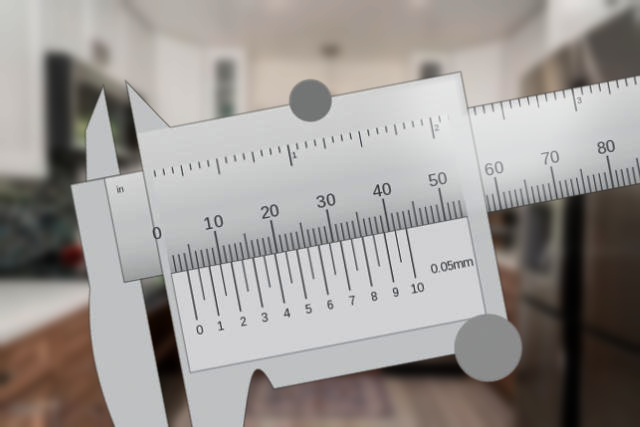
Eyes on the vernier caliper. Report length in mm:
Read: 4.0 mm
